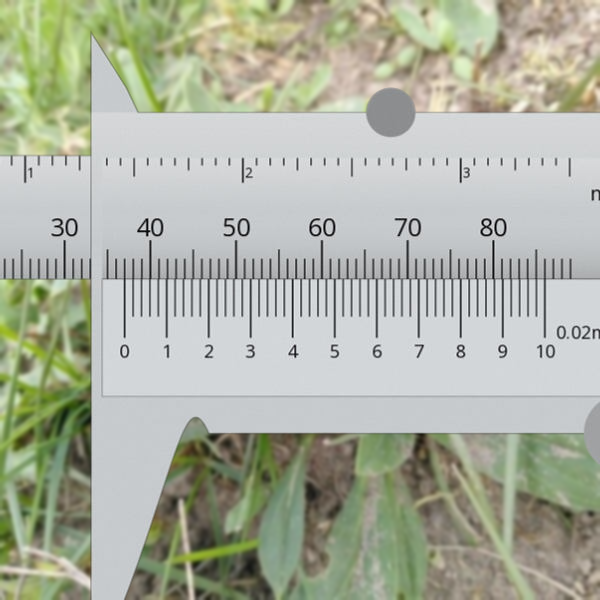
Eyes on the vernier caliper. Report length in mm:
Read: 37.0 mm
